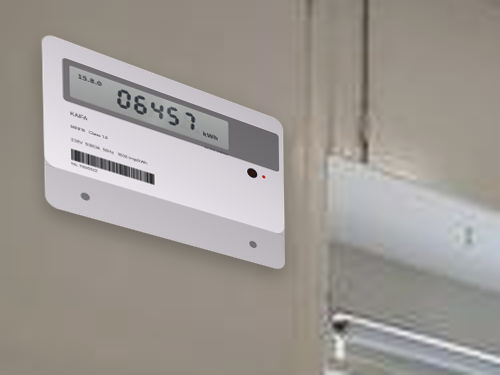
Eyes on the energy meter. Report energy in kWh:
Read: 6457 kWh
